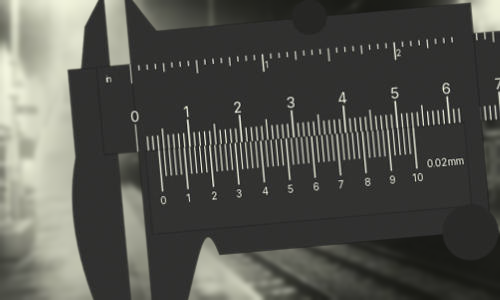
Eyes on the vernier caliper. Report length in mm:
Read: 4.0 mm
